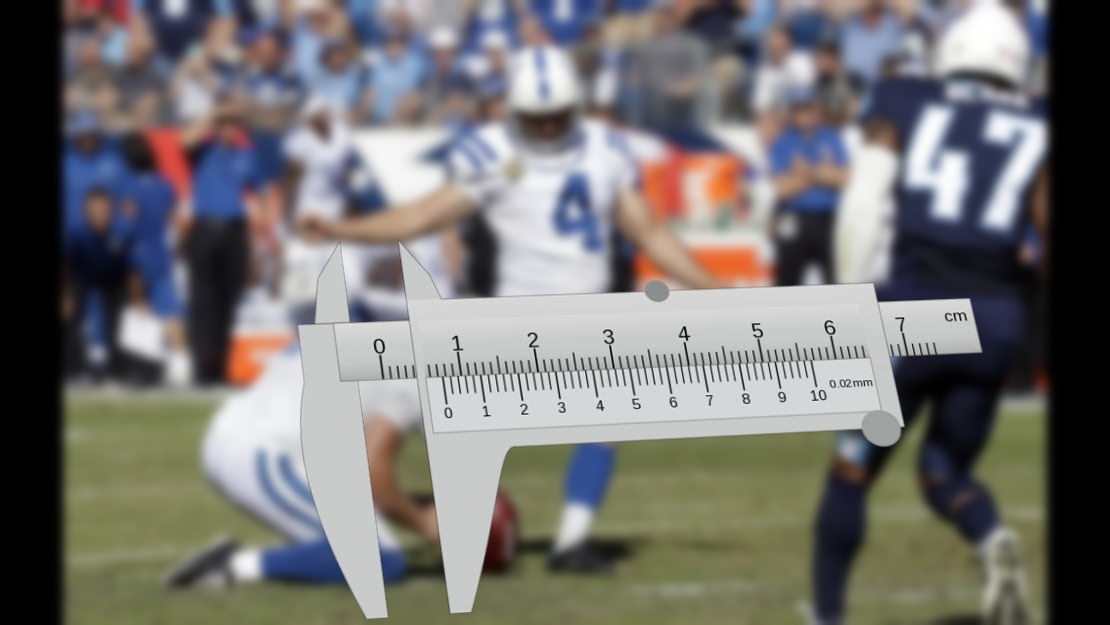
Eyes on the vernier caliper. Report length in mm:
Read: 7.6 mm
